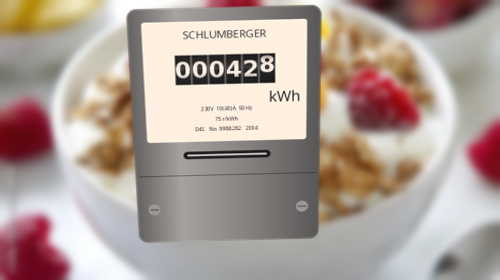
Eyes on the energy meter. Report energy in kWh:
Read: 428 kWh
